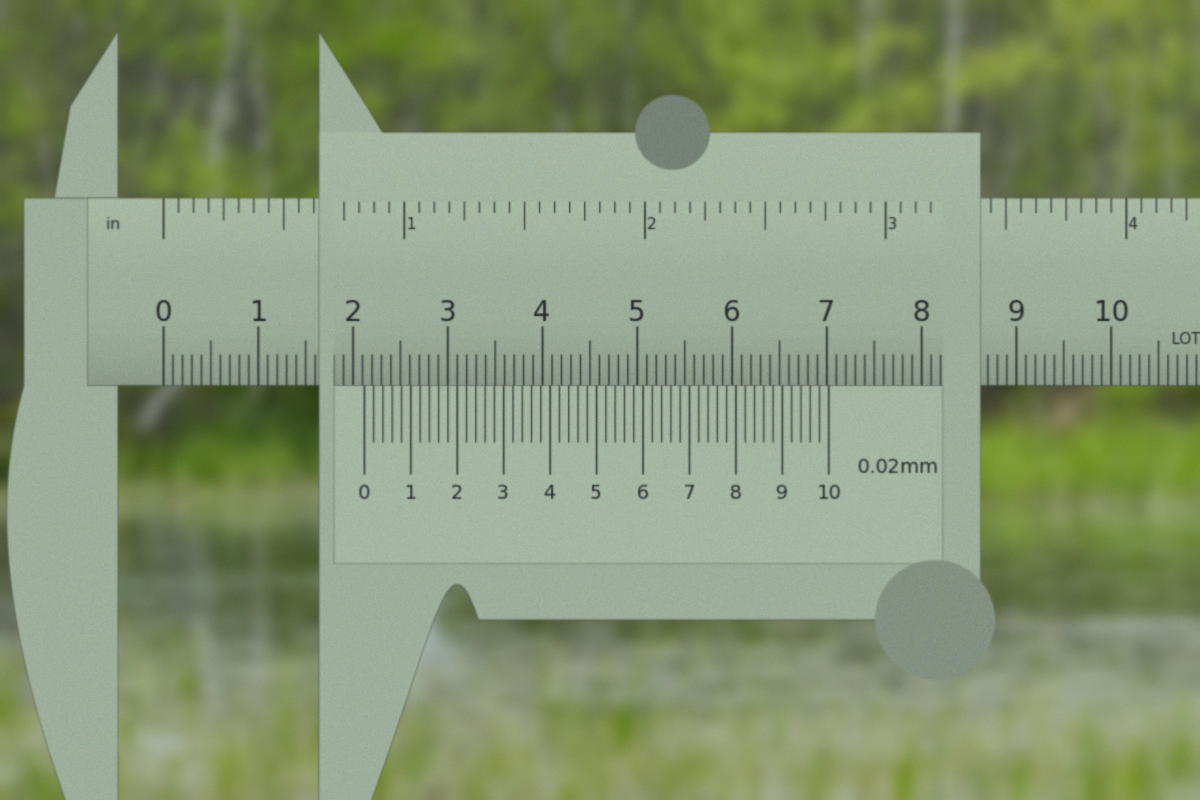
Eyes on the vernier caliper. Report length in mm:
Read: 21.2 mm
